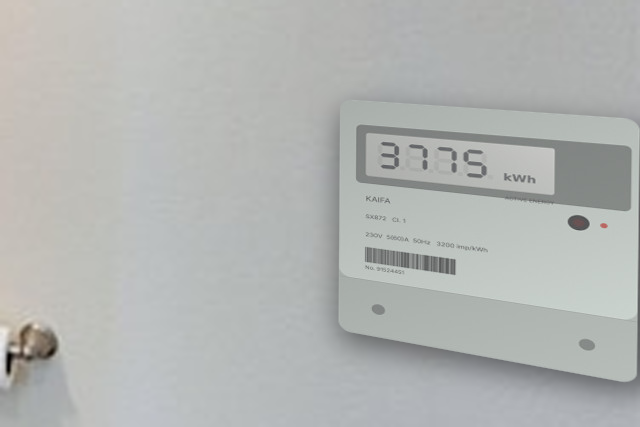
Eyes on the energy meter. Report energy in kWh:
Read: 3775 kWh
